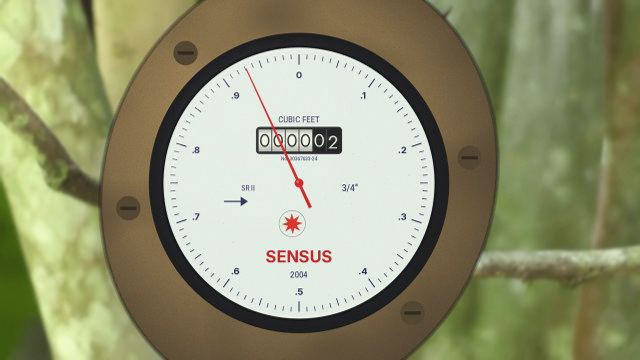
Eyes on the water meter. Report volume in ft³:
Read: 1.93 ft³
